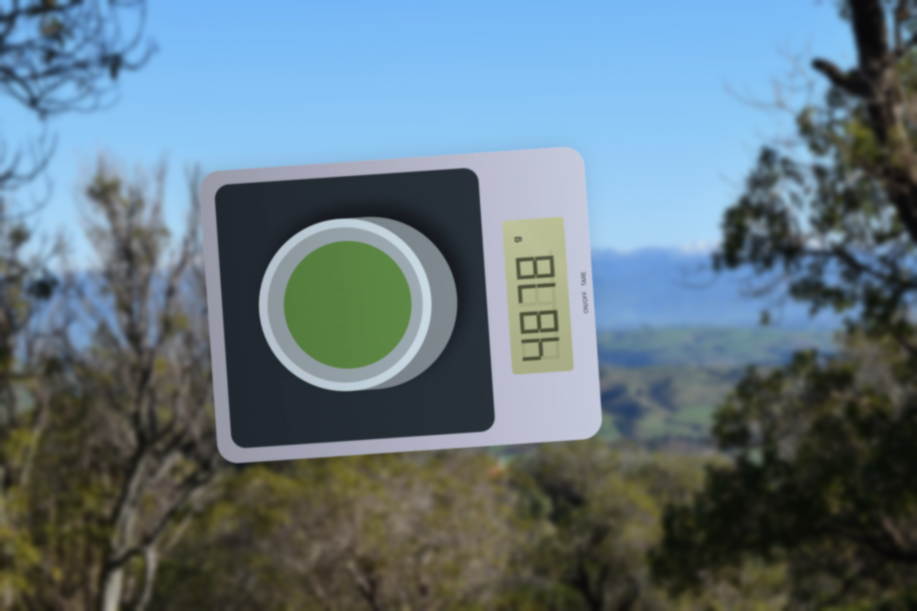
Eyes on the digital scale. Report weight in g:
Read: 4878 g
